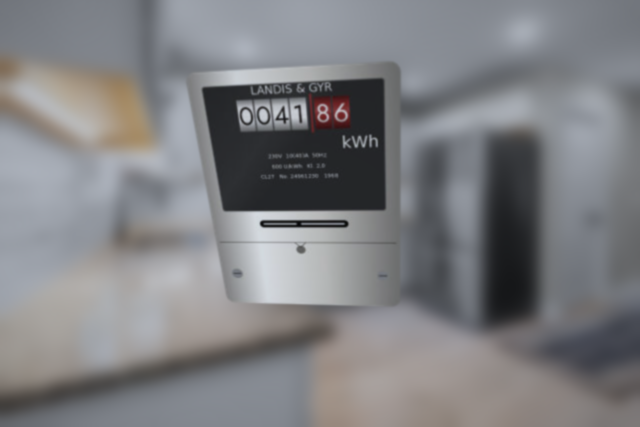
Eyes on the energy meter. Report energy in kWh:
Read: 41.86 kWh
